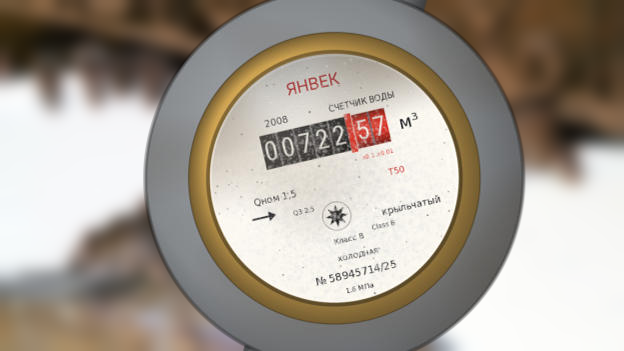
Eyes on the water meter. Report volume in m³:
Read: 722.57 m³
